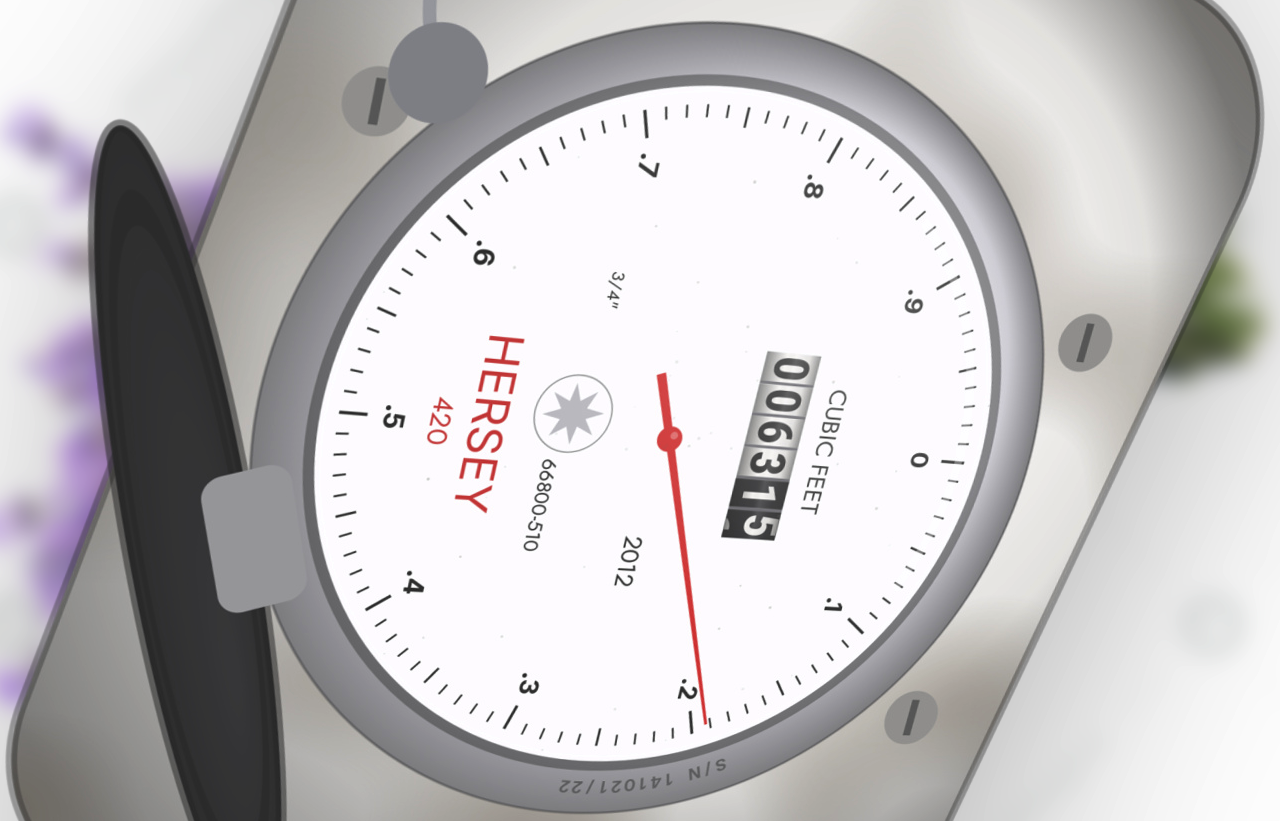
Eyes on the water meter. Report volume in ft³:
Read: 6315.19 ft³
